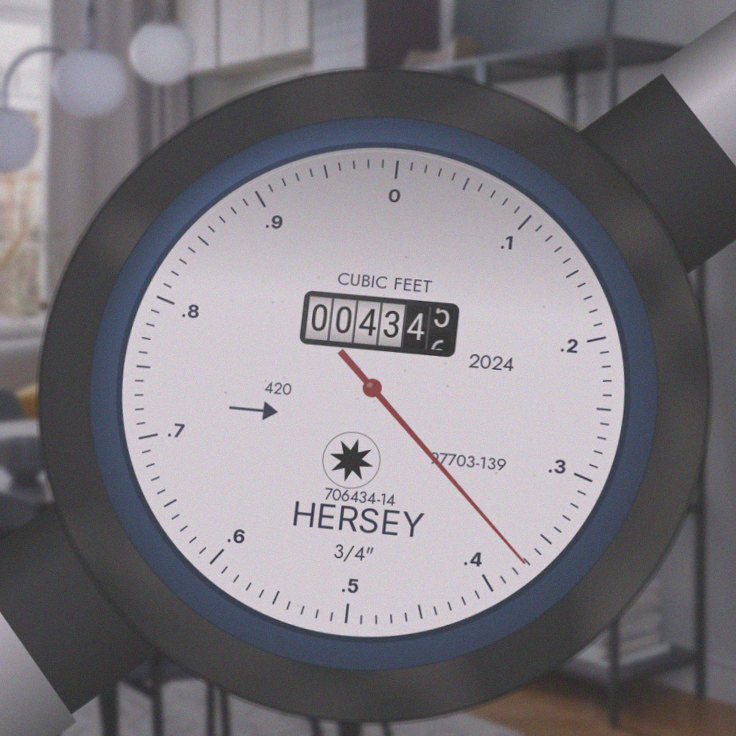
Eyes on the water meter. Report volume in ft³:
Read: 4345.37 ft³
